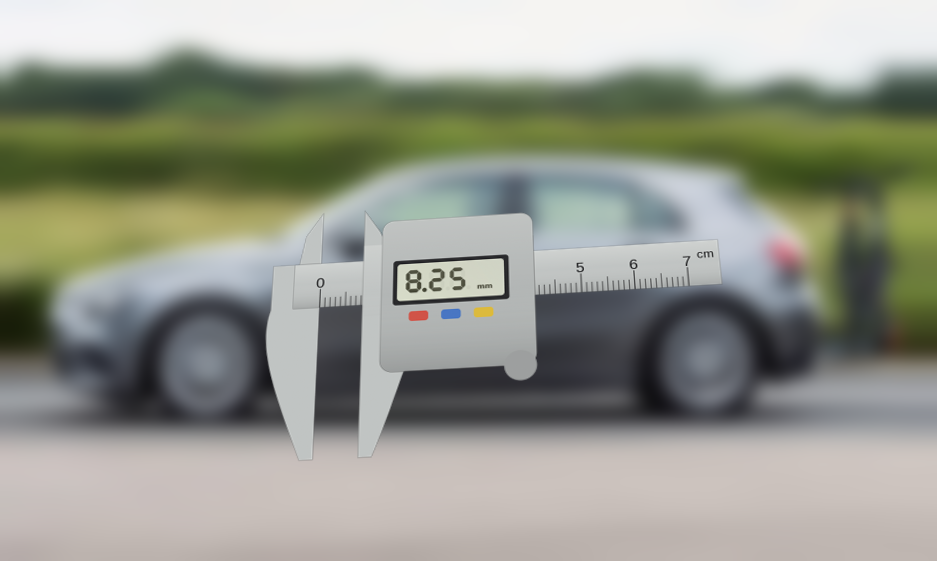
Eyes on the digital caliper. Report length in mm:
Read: 8.25 mm
